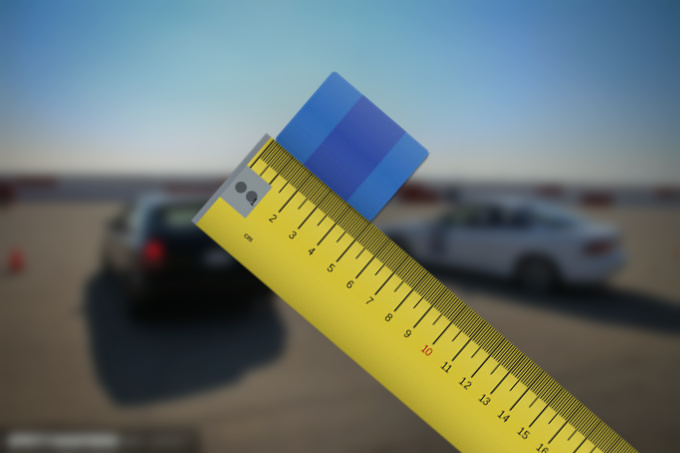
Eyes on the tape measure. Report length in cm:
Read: 5 cm
